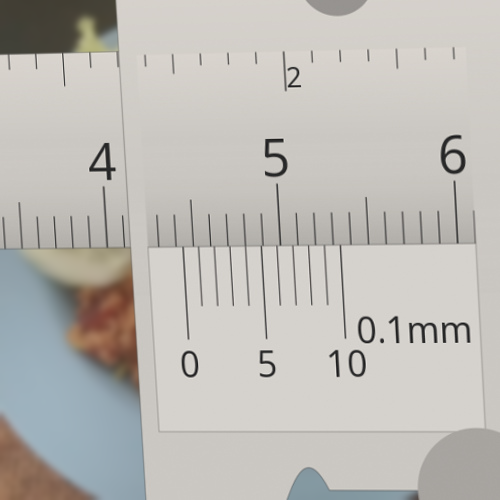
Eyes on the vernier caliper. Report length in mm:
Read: 44.4 mm
